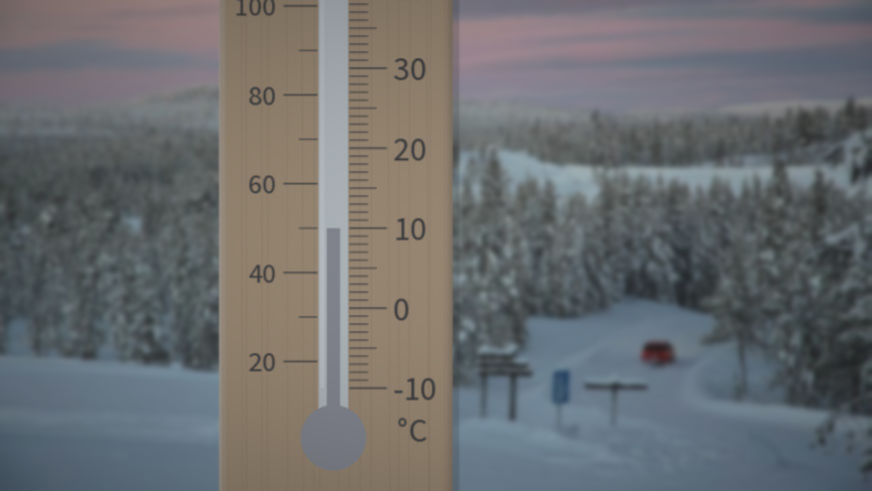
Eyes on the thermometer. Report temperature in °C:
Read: 10 °C
